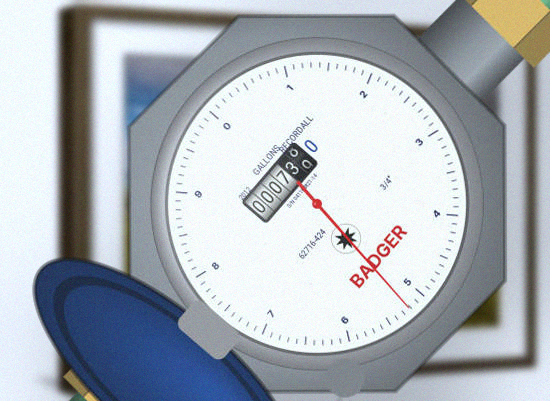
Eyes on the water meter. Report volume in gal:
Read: 7385.2 gal
